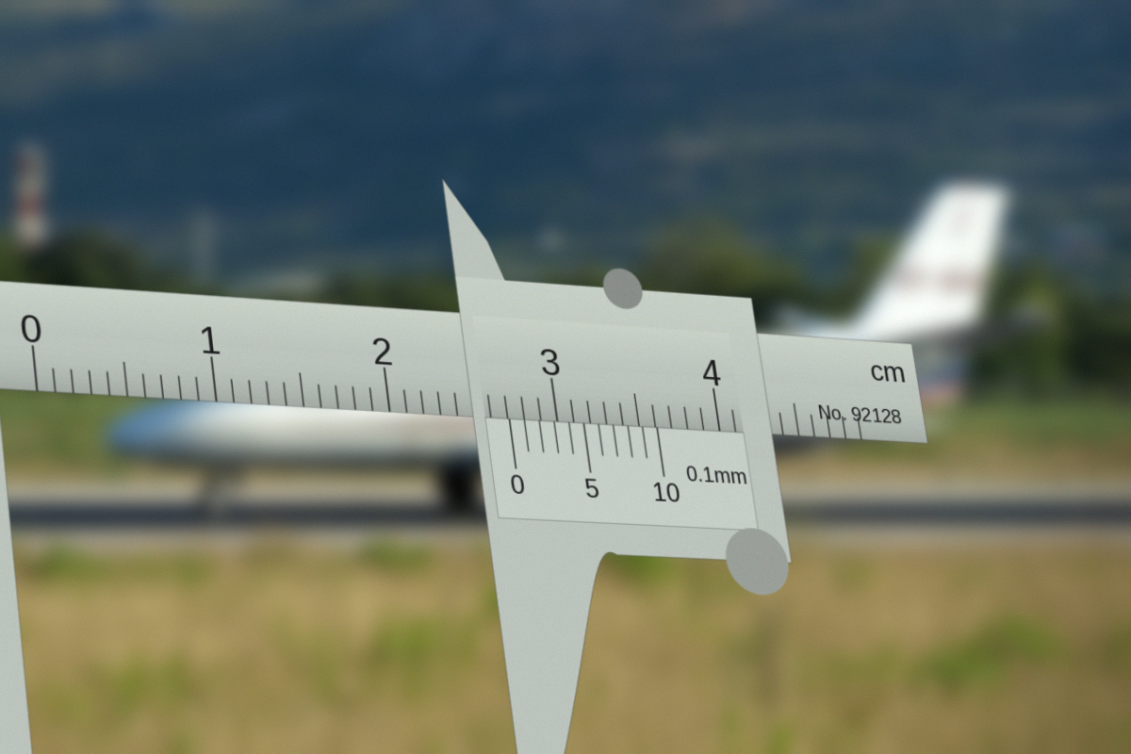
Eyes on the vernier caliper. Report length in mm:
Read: 27.1 mm
